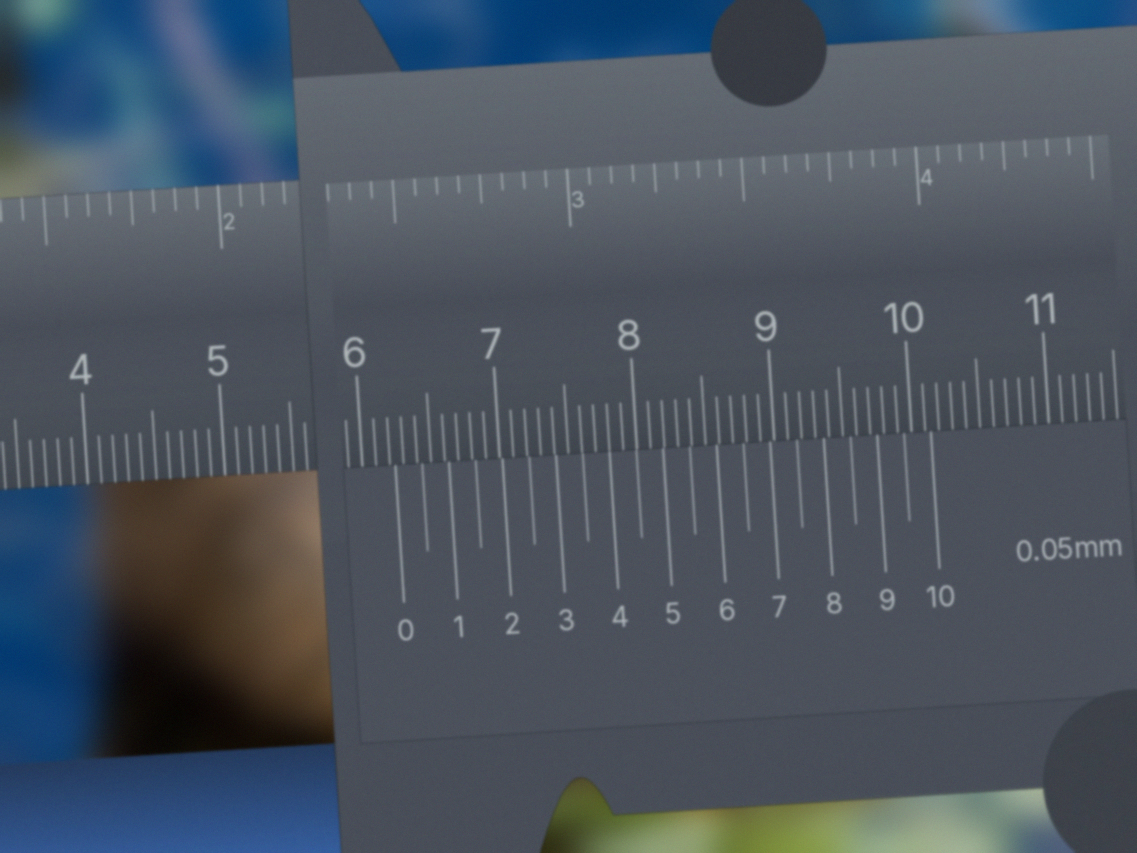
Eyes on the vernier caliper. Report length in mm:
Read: 62.4 mm
